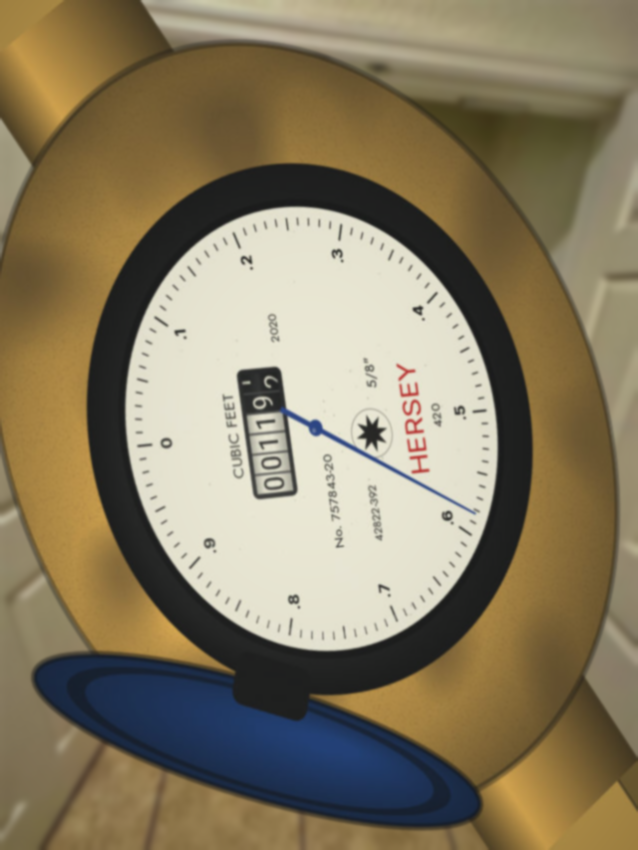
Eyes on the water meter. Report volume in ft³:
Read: 1191.58 ft³
